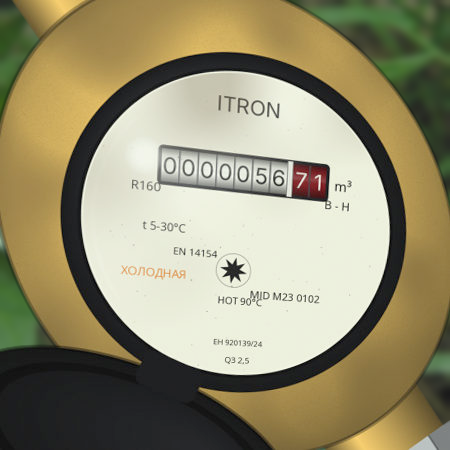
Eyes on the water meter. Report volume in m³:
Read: 56.71 m³
